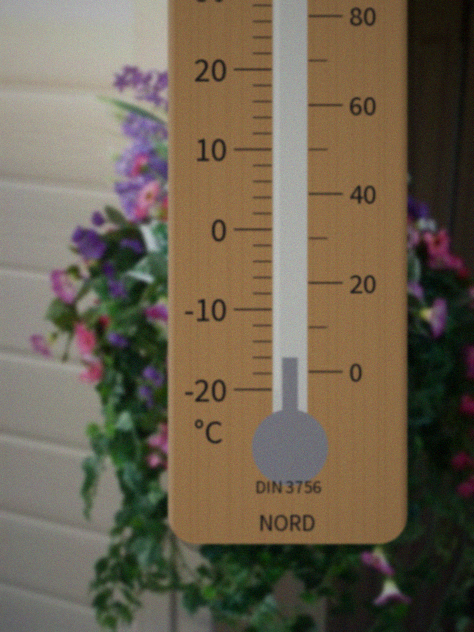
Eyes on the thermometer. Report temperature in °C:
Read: -16 °C
